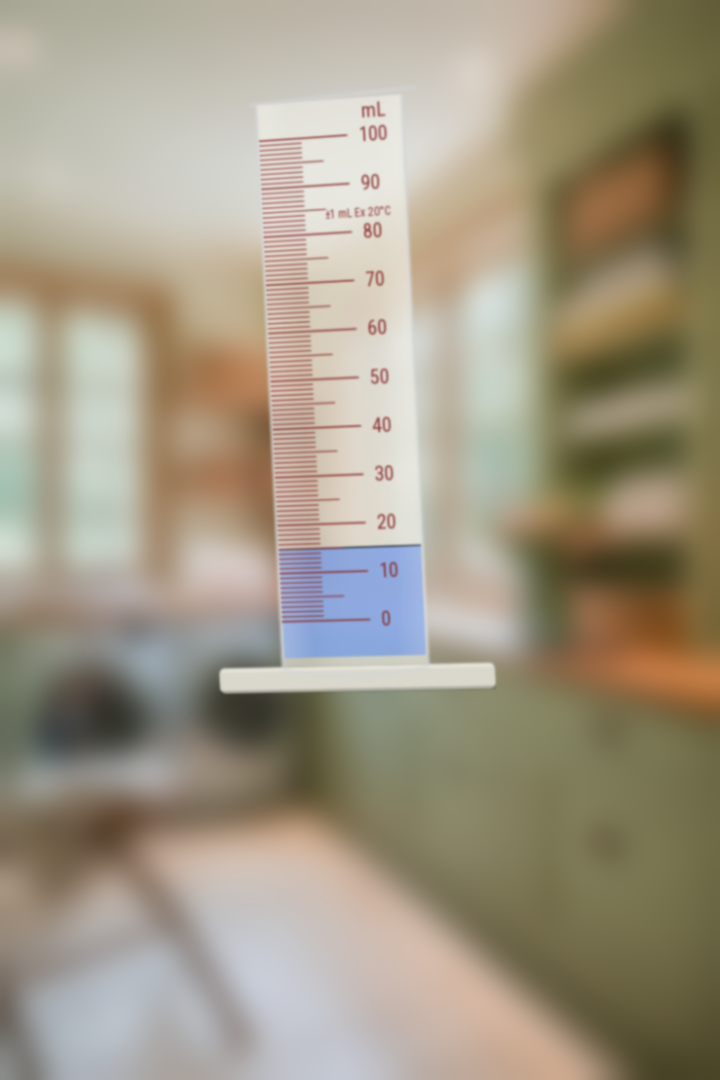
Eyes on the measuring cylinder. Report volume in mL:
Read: 15 mL
